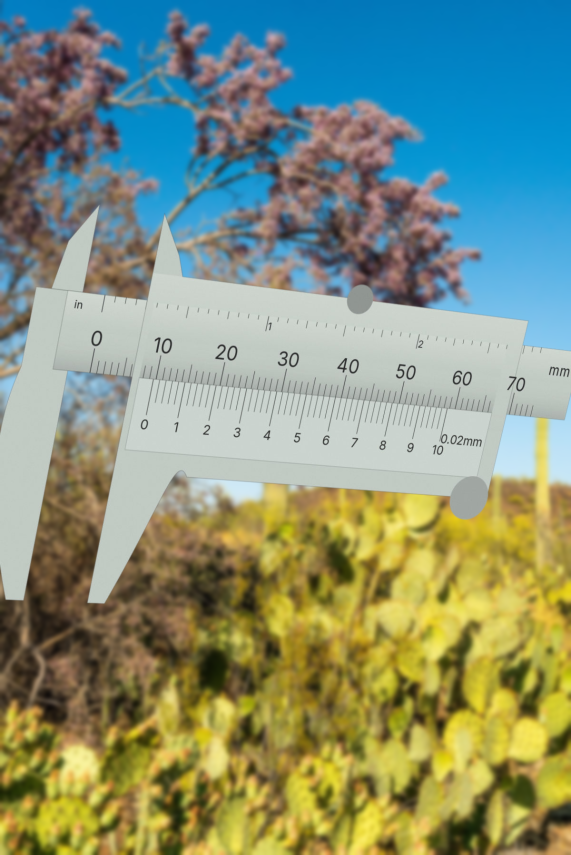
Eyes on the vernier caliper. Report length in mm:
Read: 9.6 mm
